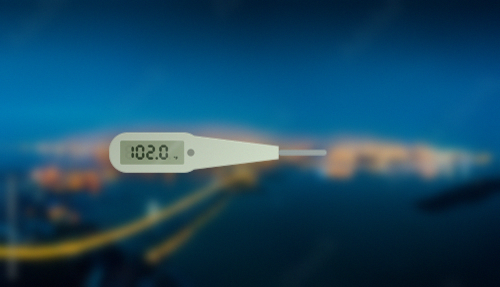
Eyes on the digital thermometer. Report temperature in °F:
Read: 102.0 °F
